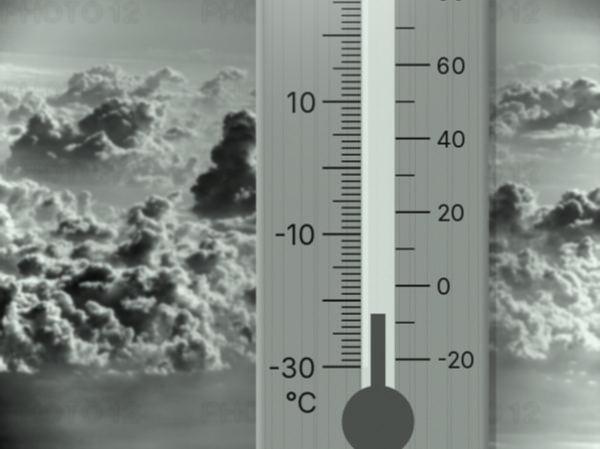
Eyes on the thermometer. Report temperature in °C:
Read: -22 °C
